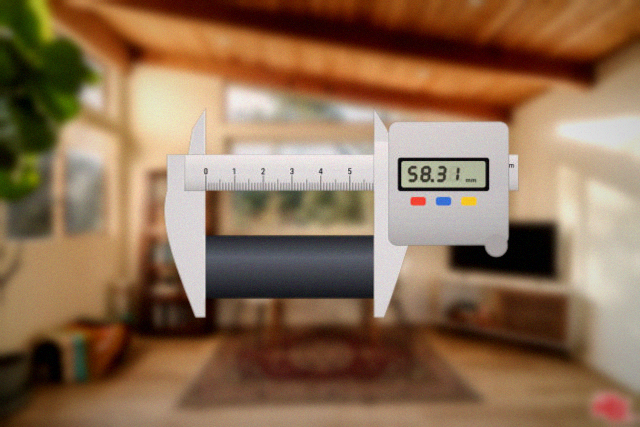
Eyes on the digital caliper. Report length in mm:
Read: 58.31 mm
